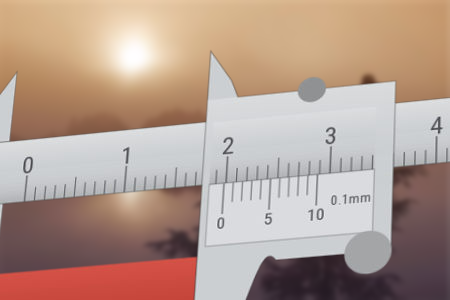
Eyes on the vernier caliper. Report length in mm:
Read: 19.8 mm
